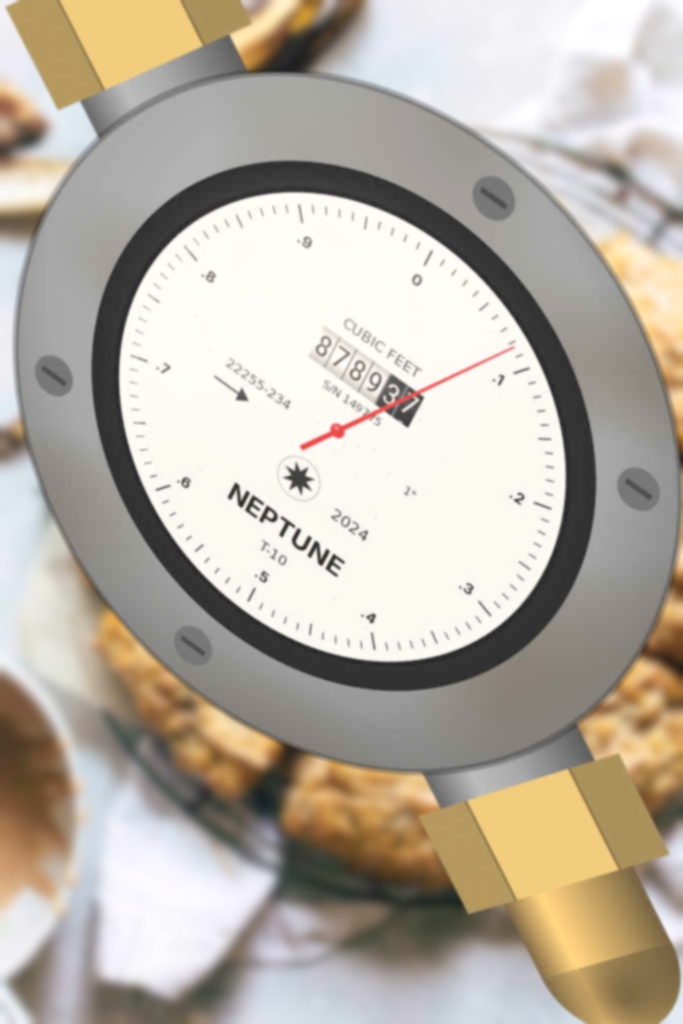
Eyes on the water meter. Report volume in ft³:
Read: 878937.08 ft³
